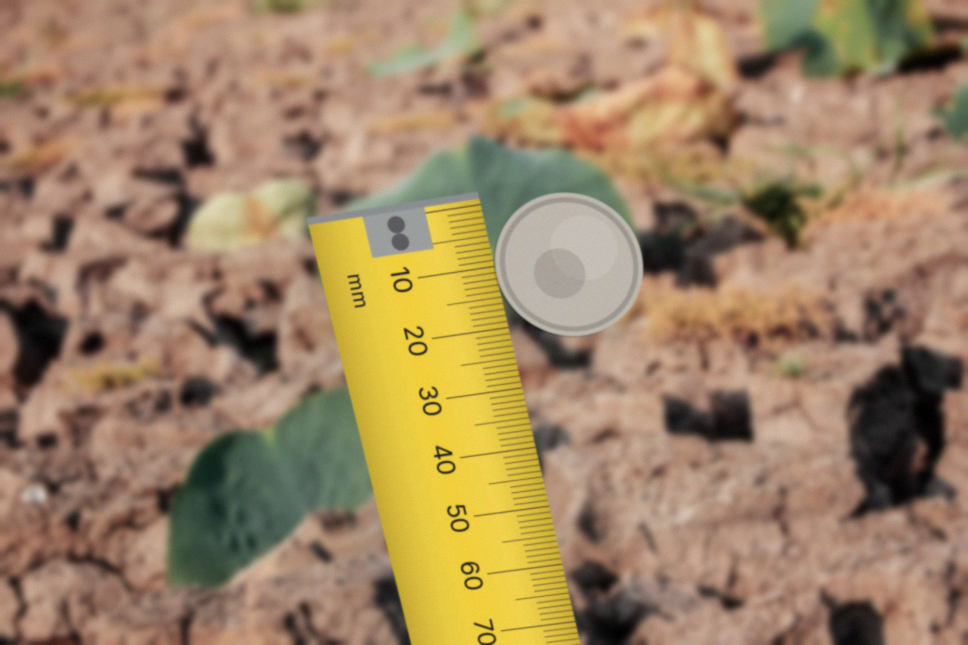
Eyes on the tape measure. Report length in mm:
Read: 23 mm
